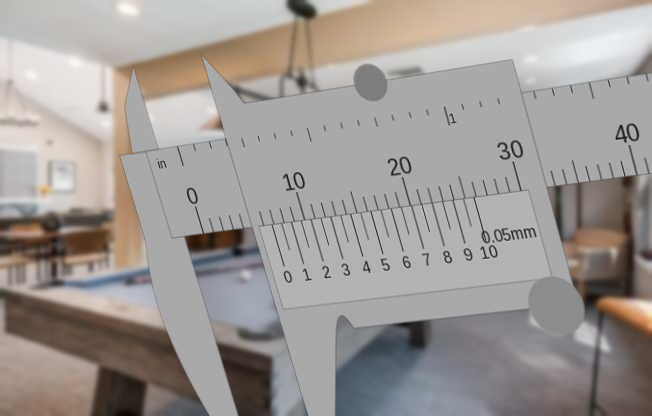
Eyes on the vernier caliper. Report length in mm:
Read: 6.8 mm
